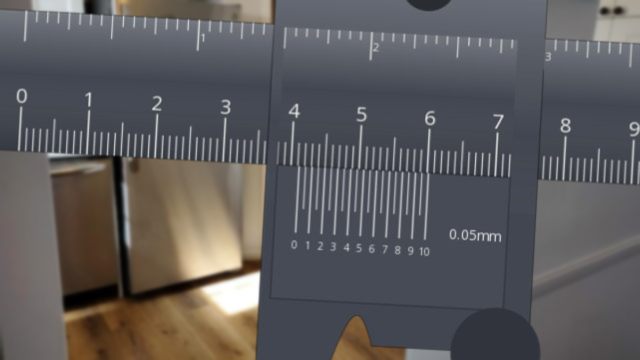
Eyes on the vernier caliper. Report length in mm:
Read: 41.2 mm
